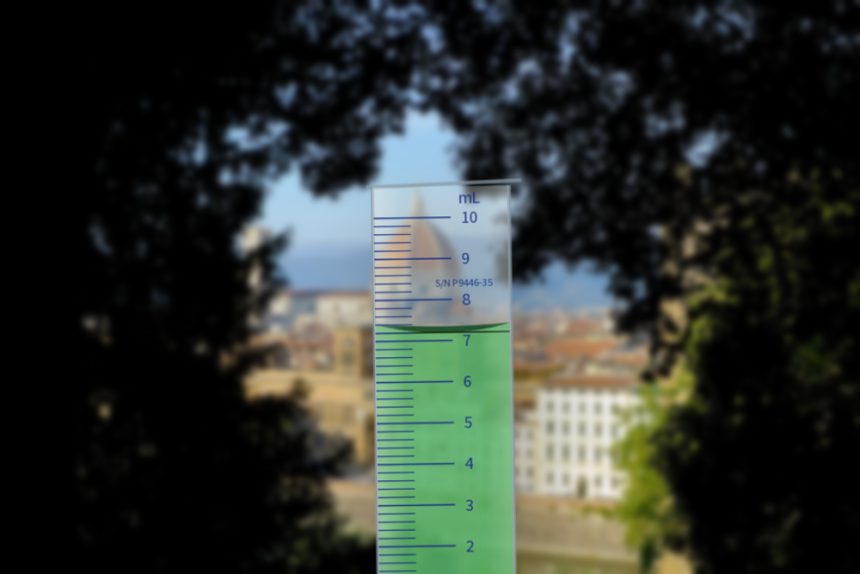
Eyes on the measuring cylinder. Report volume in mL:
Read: 7.2 mL
